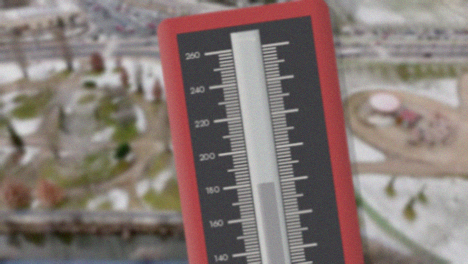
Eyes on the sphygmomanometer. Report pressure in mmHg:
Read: 180 mmHg
